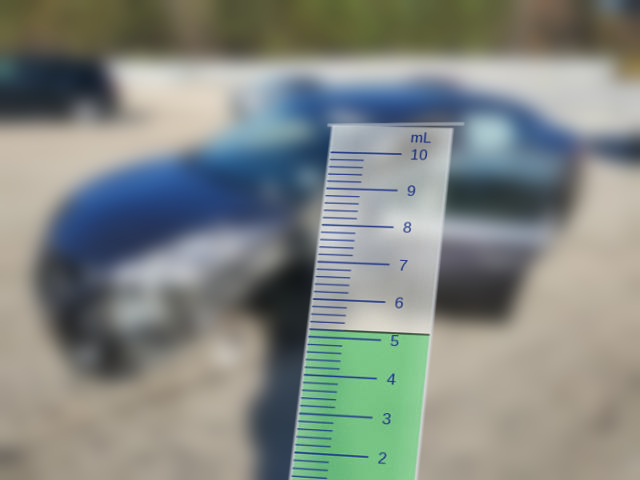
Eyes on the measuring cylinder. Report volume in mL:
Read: 5.2 mL
